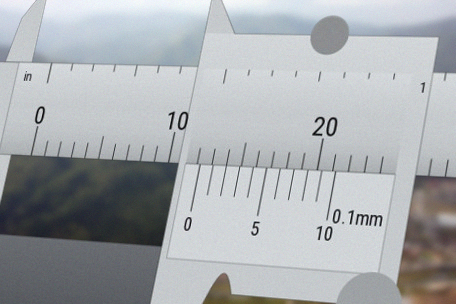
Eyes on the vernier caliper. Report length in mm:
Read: 12.2 mm
